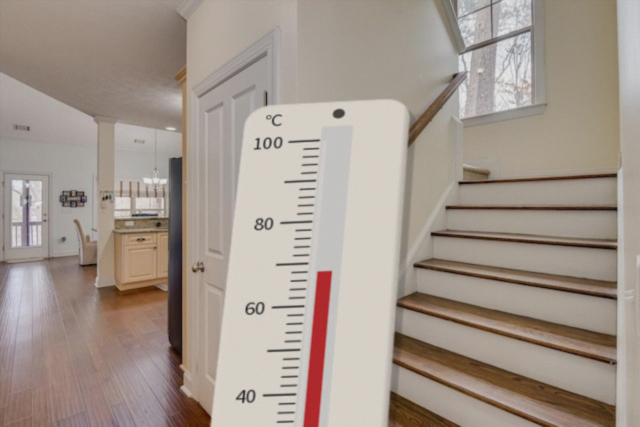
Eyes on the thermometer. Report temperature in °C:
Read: 68 °C
